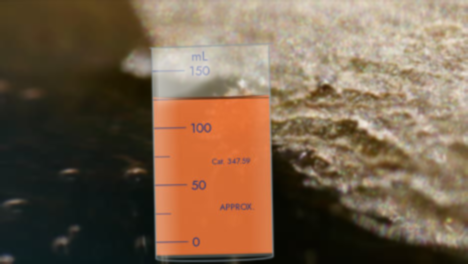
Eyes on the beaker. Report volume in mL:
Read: 125 mL
